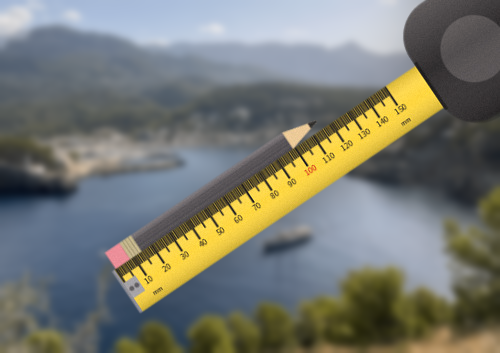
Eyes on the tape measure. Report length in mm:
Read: 115 mm
